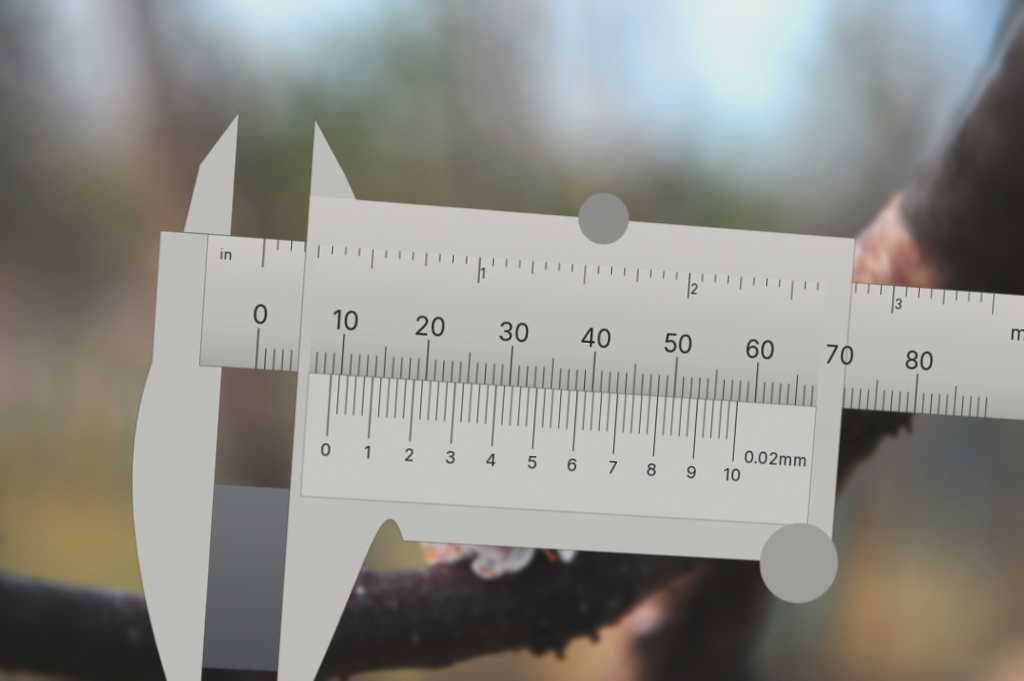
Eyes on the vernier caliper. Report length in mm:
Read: 8.8 mm
